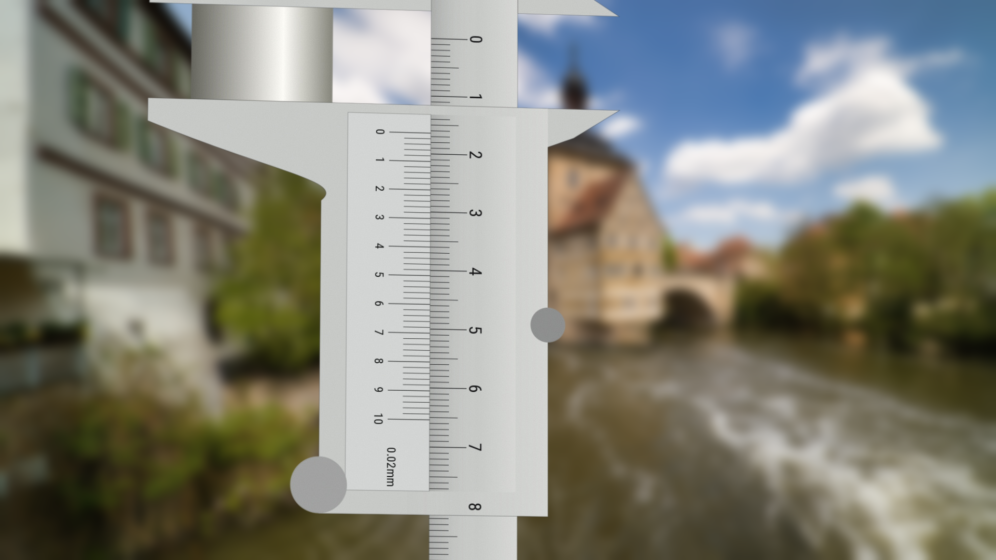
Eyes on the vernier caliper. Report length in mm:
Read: 16.4 mm
